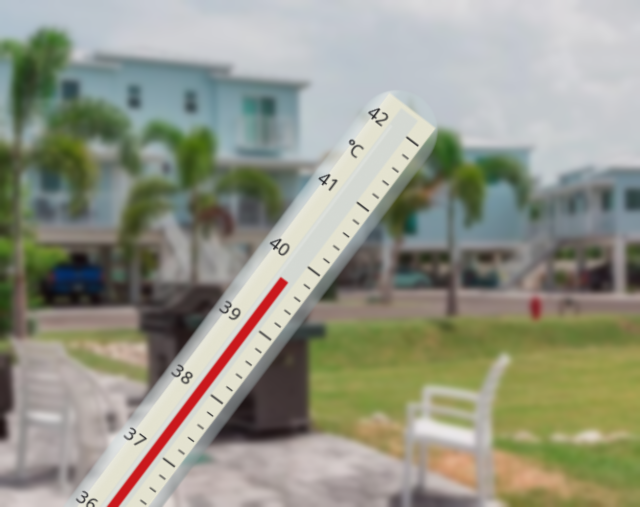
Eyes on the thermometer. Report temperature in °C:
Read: 39.7 °C
